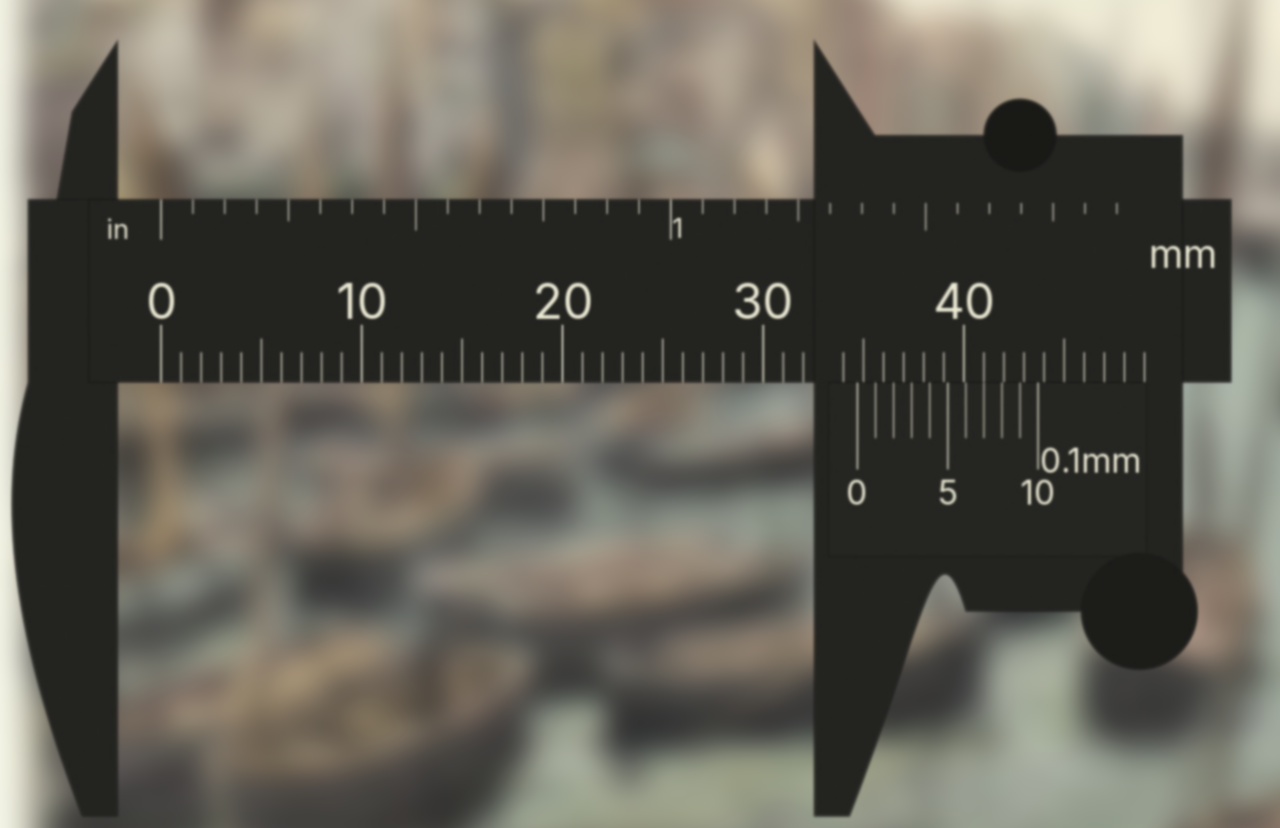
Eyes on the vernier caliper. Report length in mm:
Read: 34.7 mm
